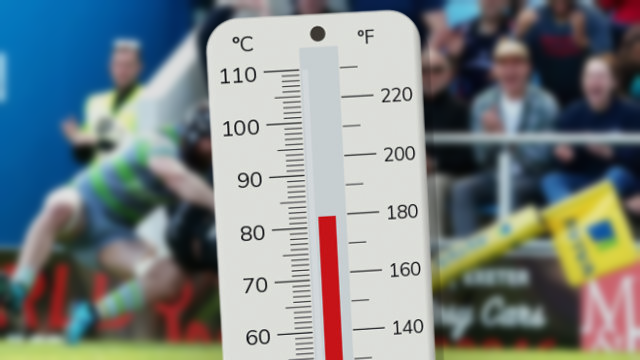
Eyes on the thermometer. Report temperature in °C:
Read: 82 °C
